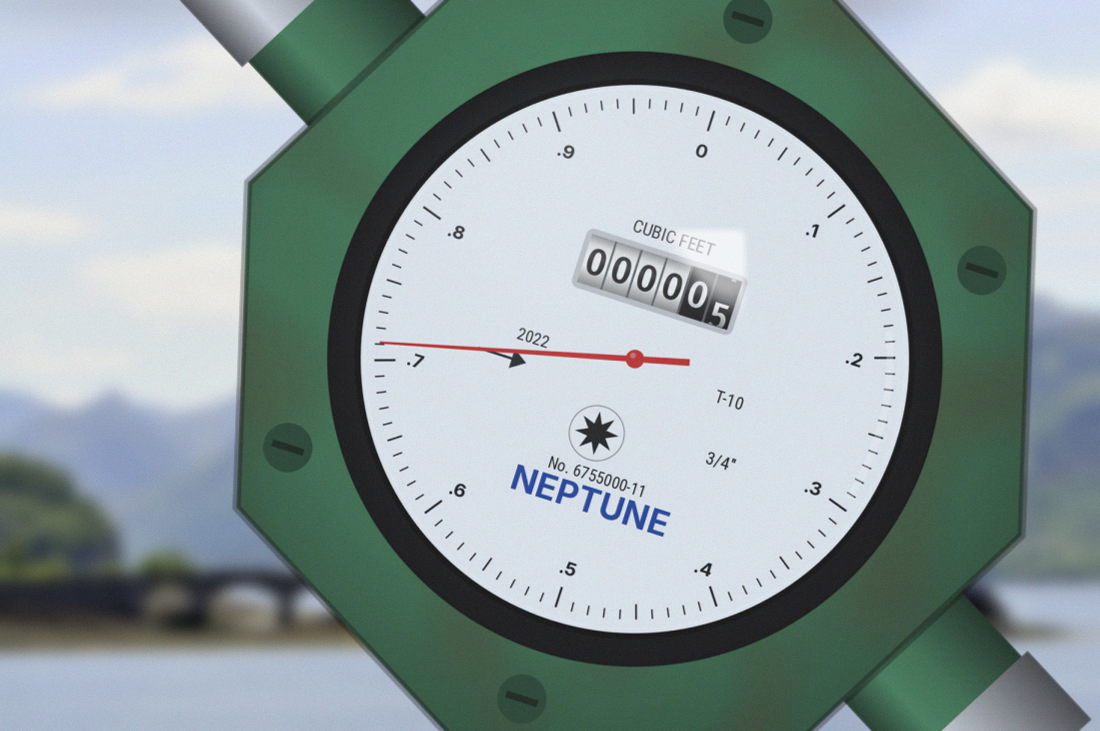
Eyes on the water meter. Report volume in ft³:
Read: 4.71 ft³
